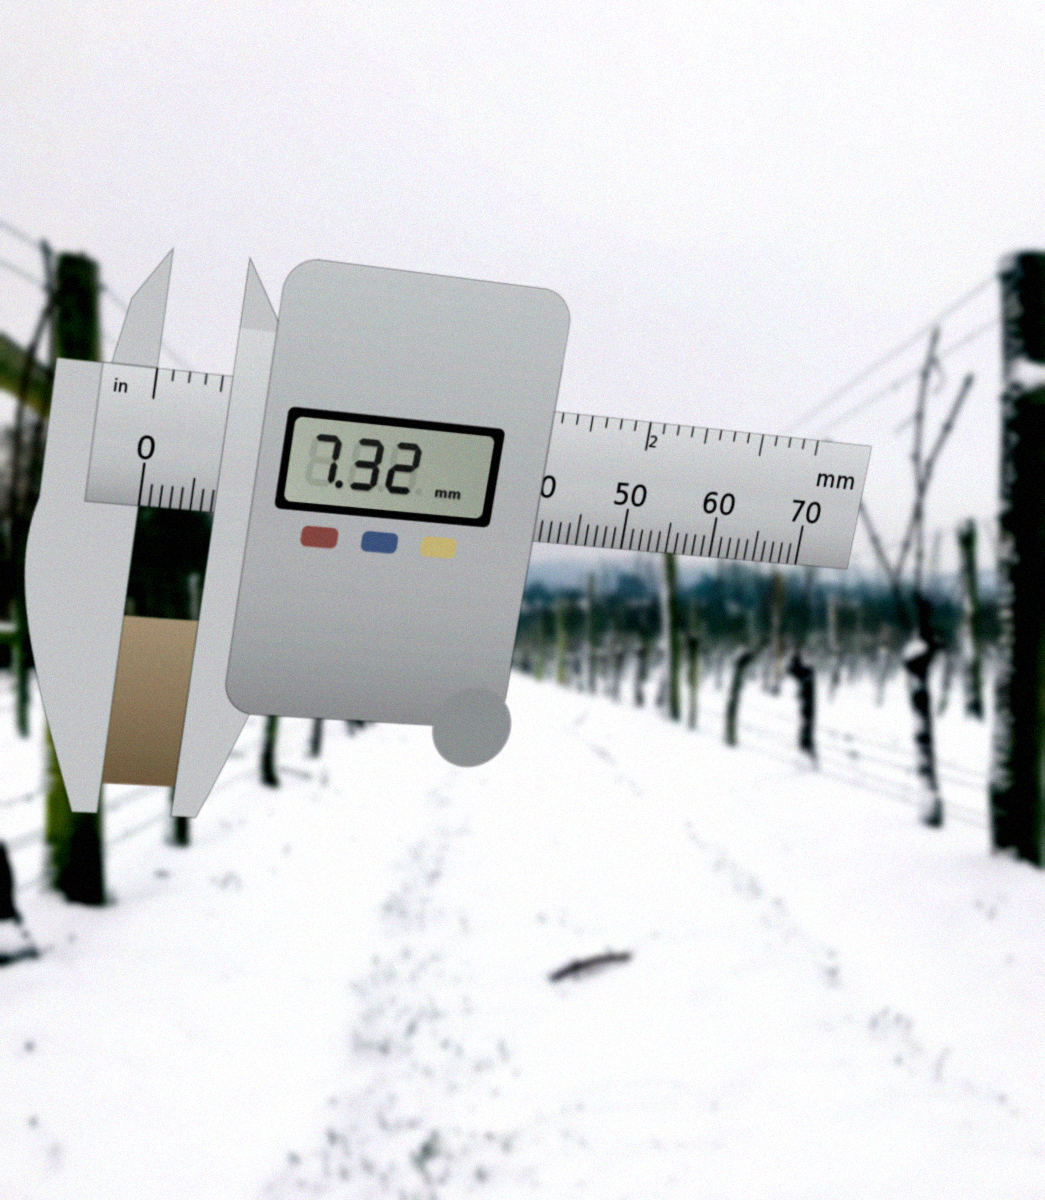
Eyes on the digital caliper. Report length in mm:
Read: 7.32 mm
